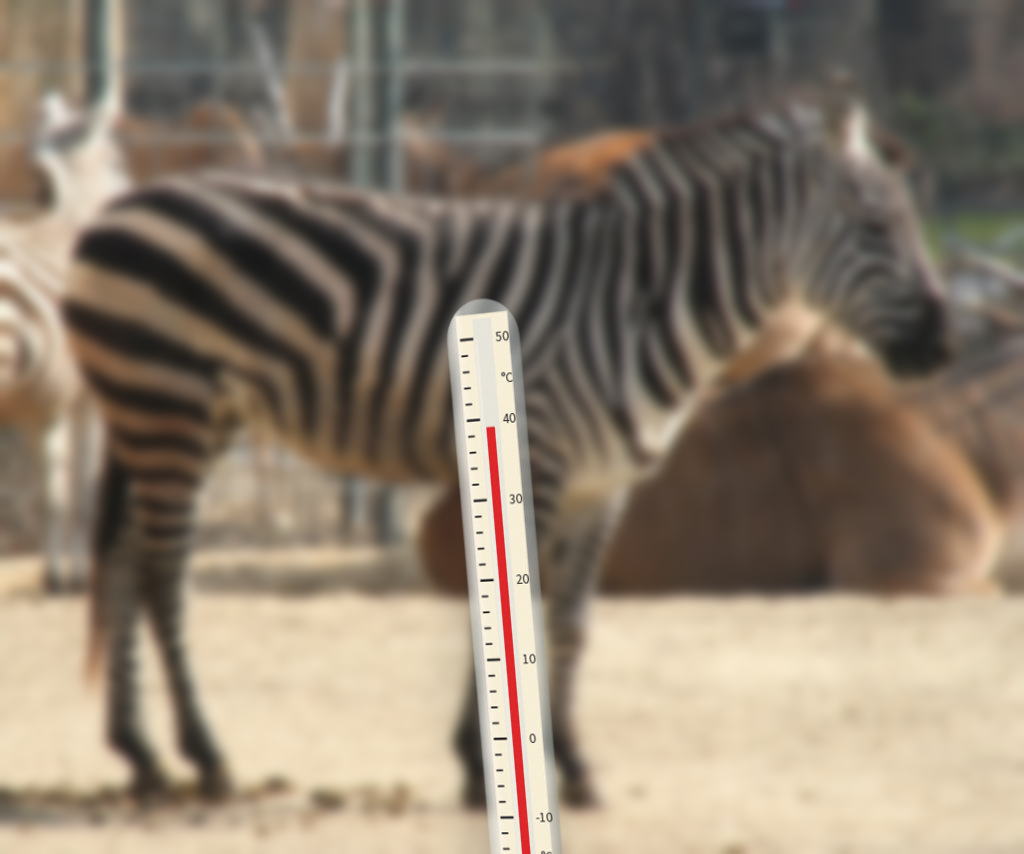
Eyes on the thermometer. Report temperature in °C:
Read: 39 °C
